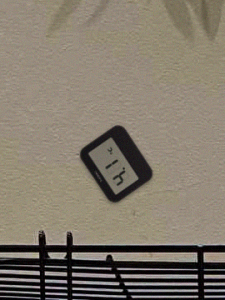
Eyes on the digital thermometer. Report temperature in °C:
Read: 4.1 °C
